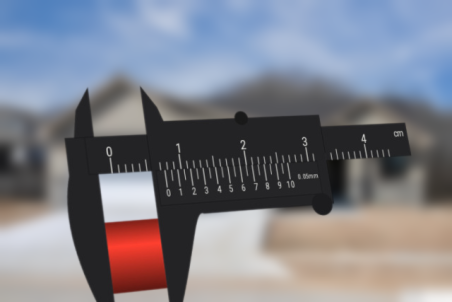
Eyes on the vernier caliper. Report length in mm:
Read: 7.6 mm
